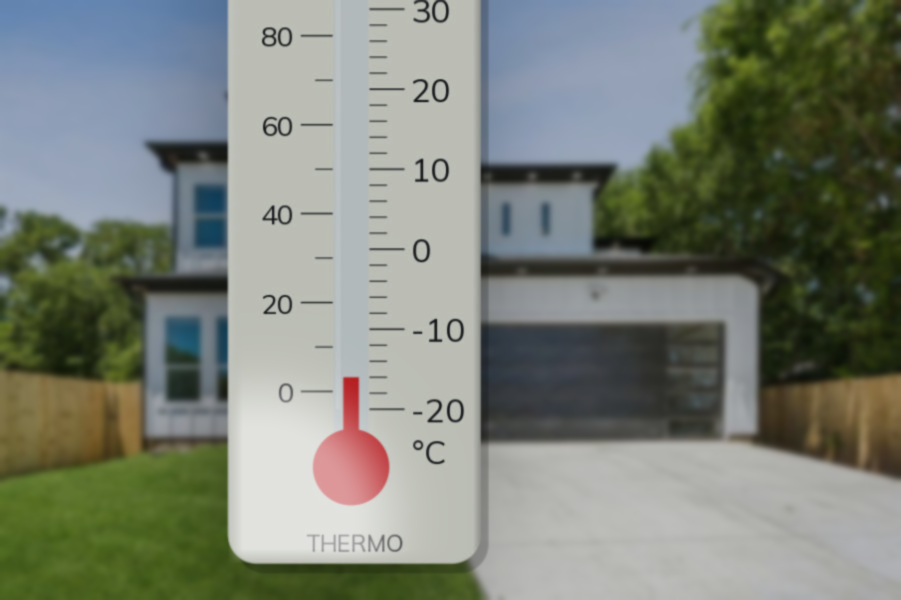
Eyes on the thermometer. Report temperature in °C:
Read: -16 °C
